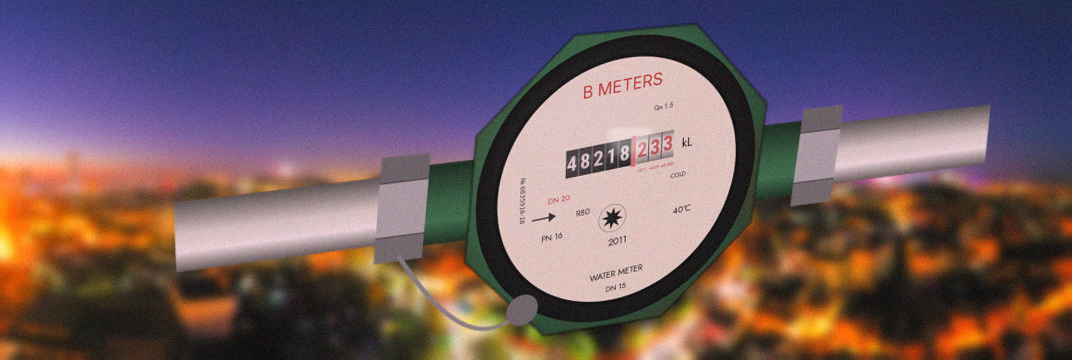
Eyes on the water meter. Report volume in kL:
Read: 48218.233 kL
